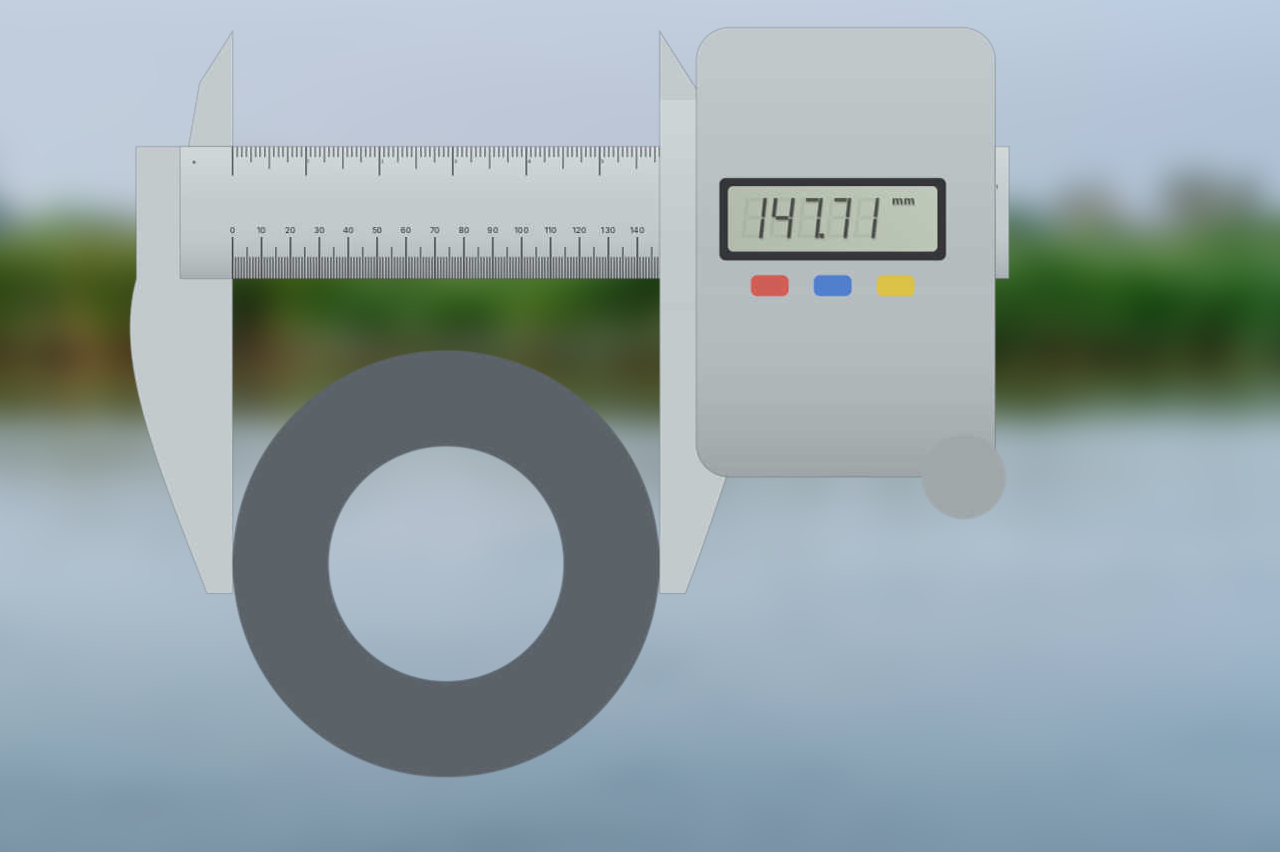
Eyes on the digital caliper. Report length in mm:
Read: 147.71 mm
